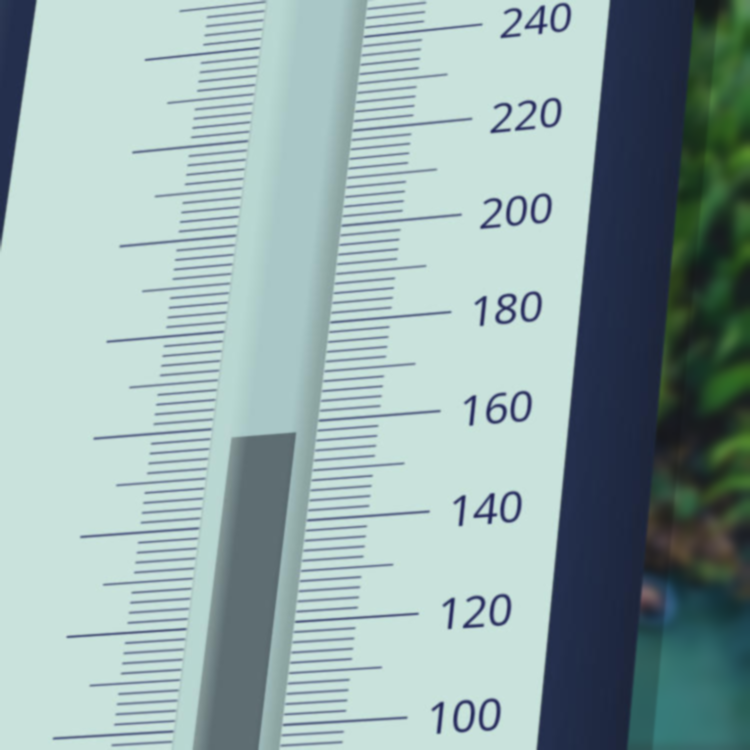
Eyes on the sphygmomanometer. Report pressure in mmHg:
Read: 158 mmHg
